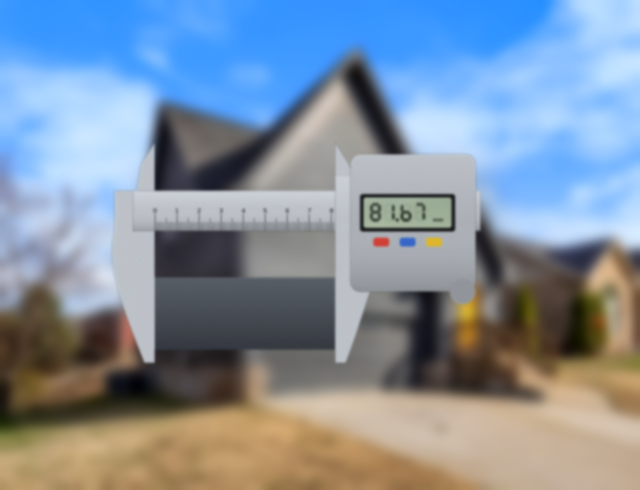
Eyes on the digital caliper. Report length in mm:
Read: 81.67 mm
